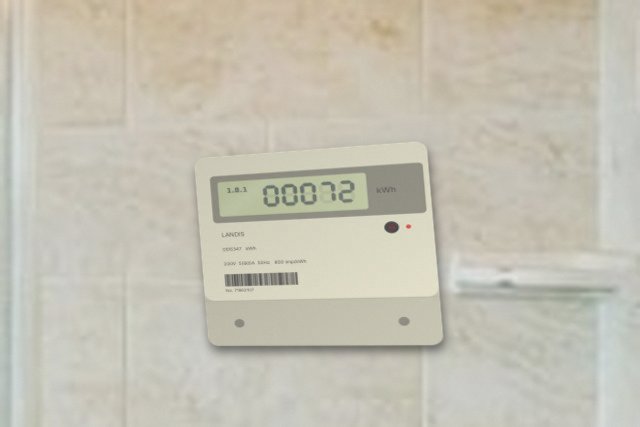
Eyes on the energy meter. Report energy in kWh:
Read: 72 kWh
